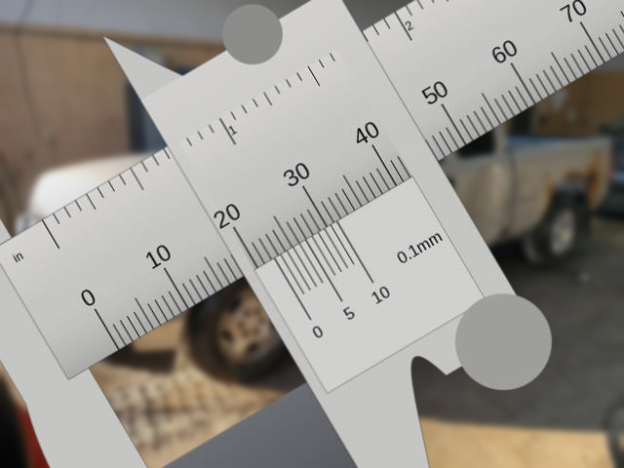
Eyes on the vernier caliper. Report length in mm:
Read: 22.4 mm
